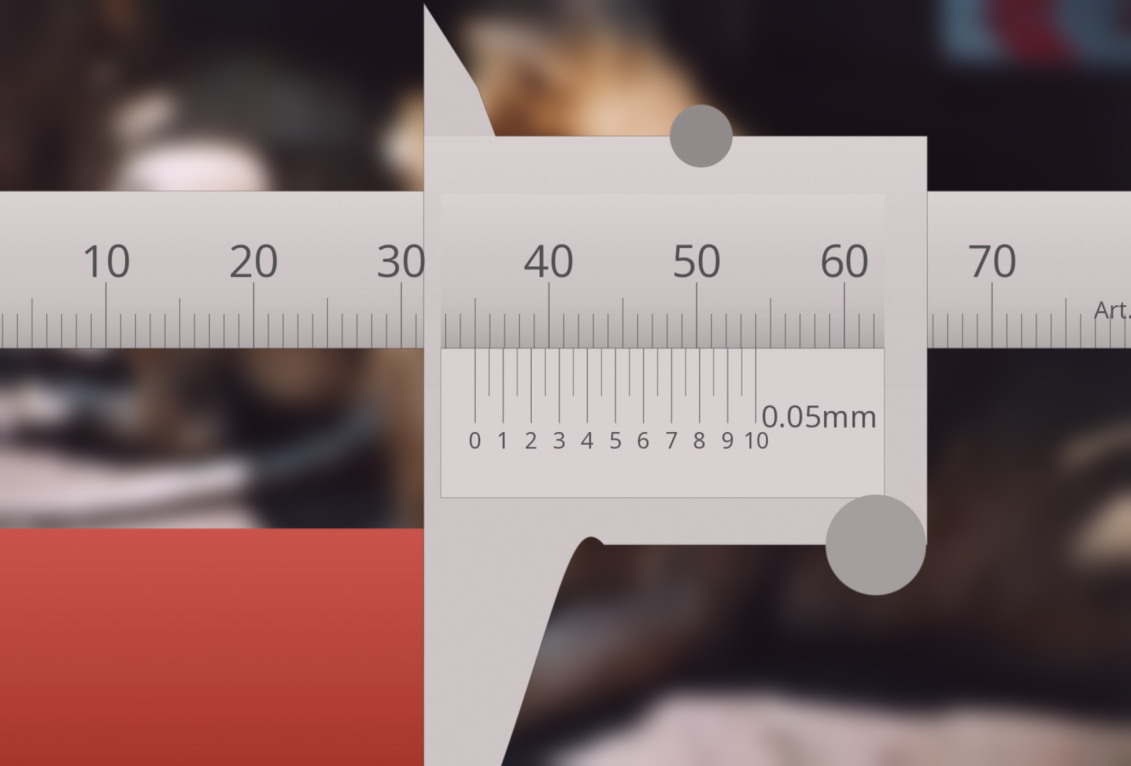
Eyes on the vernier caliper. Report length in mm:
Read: 35.0 mm
